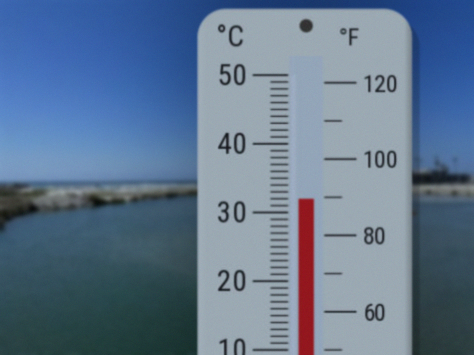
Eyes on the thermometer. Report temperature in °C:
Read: 32 °C
